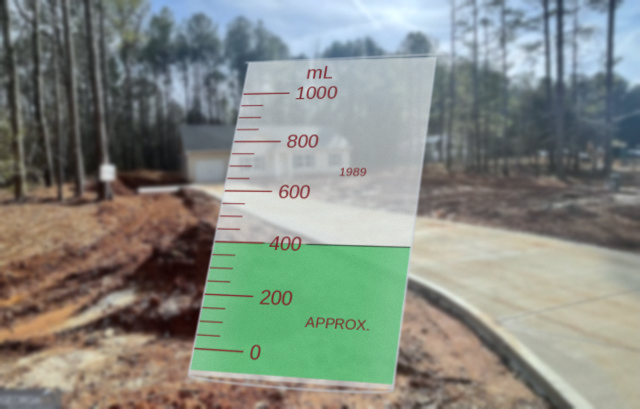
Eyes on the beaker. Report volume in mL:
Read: 400 mL
